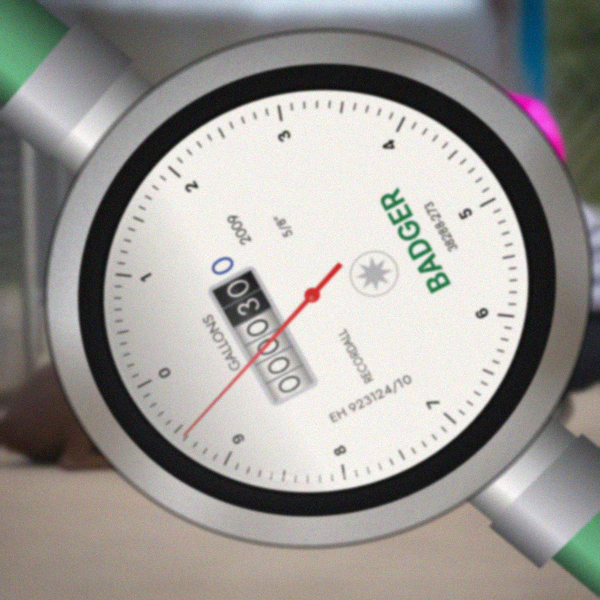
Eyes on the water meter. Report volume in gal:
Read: 299.4 gal
